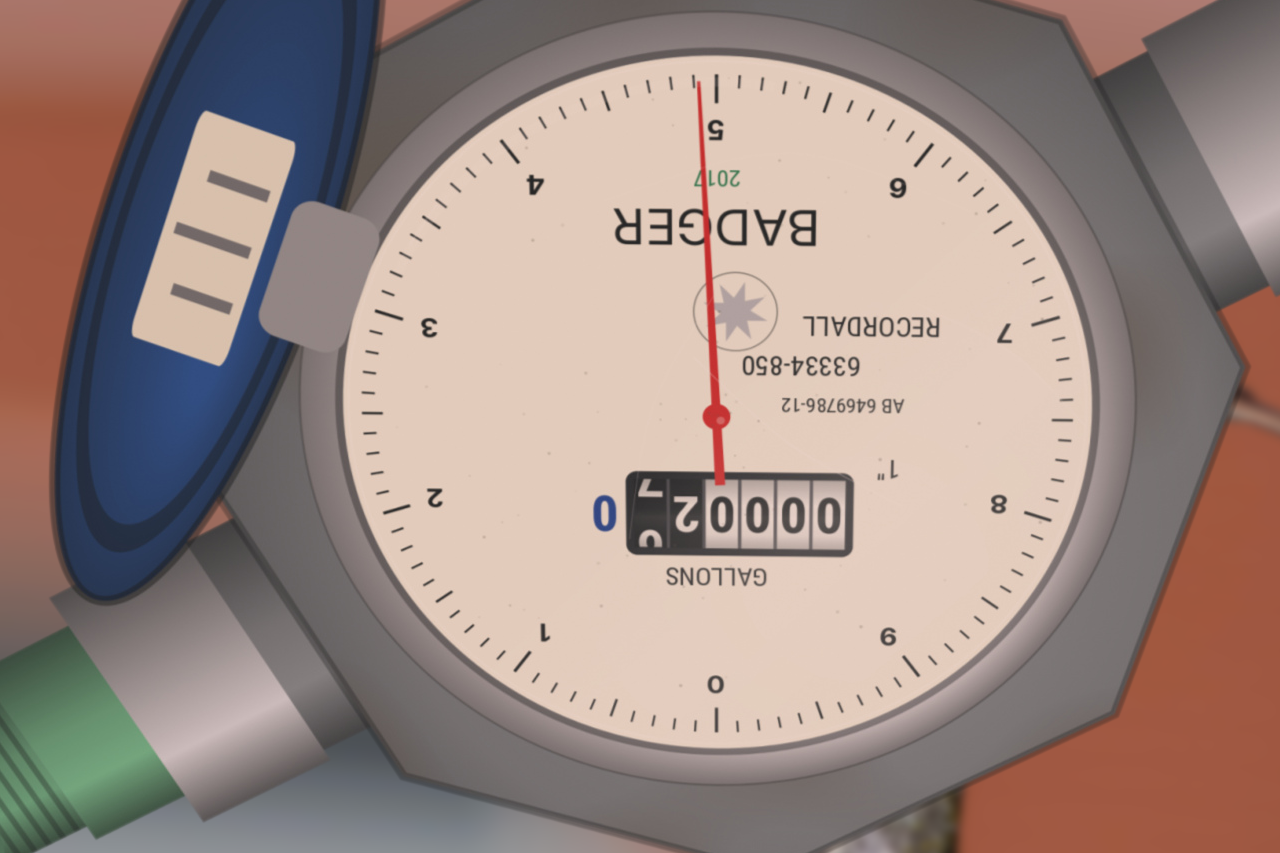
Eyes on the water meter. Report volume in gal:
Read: 264.9 gal
